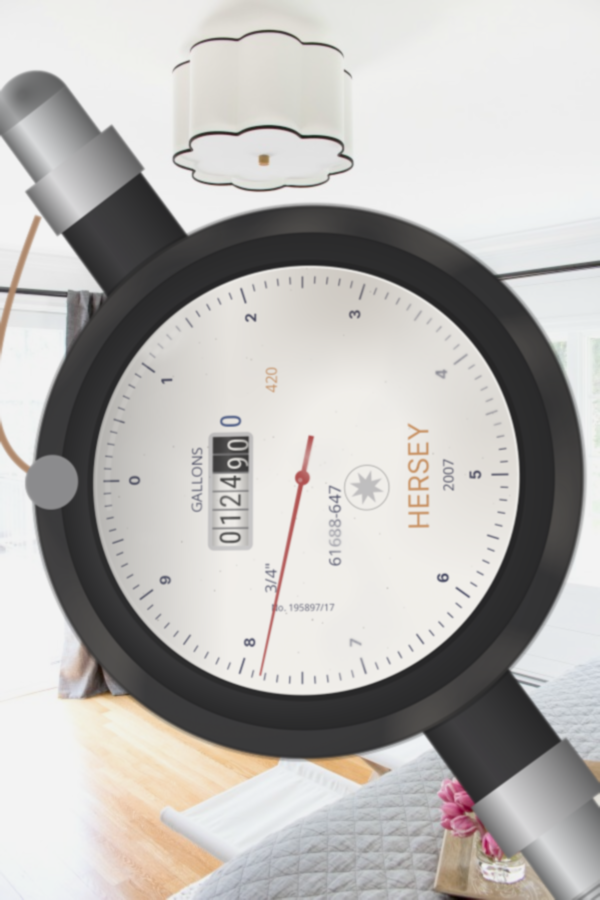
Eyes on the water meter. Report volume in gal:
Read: 124897.8 gal
